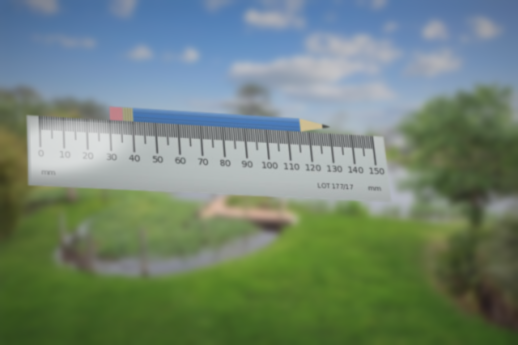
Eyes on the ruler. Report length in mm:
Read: 100 mm
